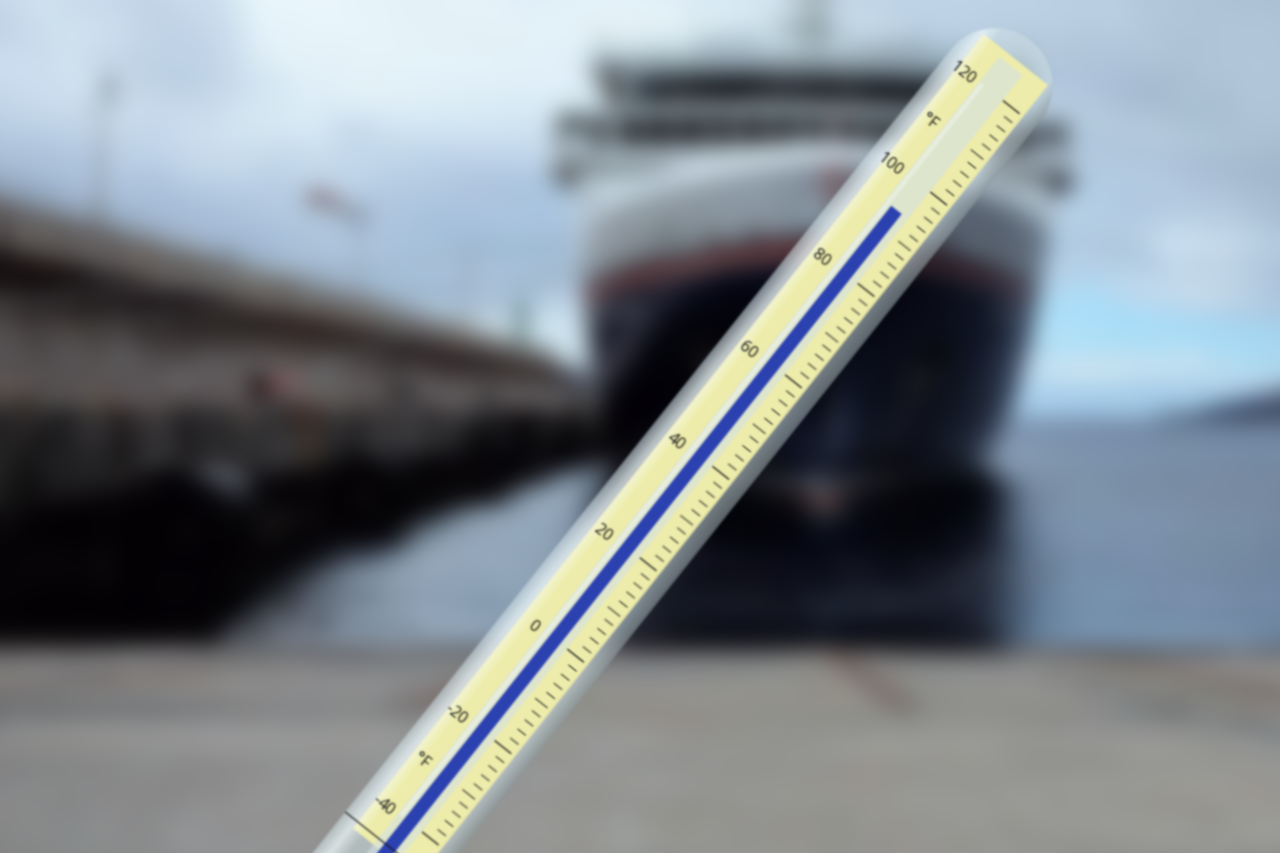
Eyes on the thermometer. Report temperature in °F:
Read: 94 °F
